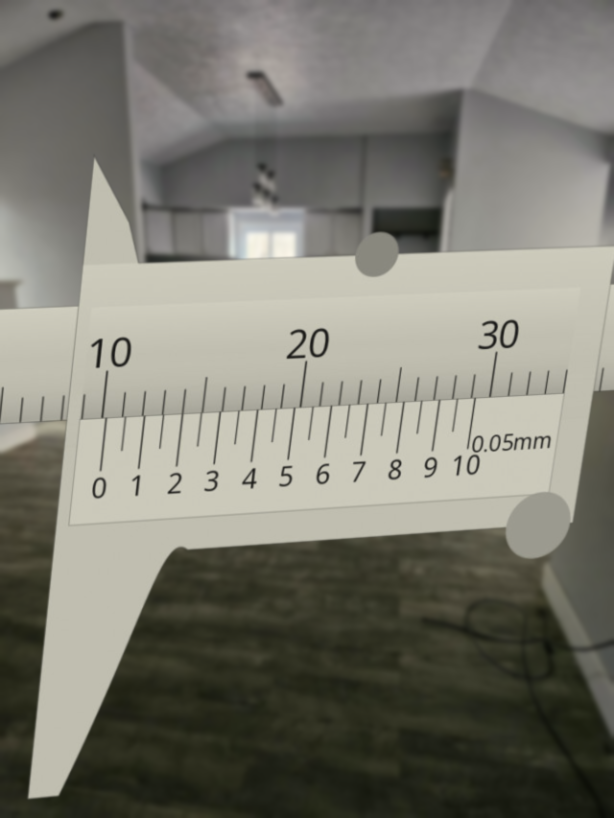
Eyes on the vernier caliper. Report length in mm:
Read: 10.2 mm
